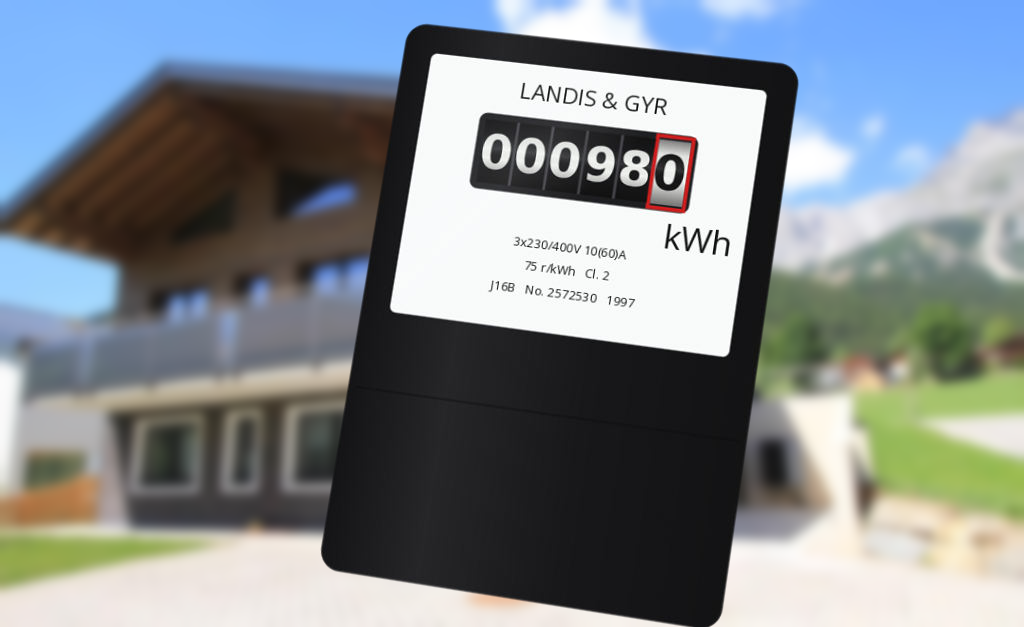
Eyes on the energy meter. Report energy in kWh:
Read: 98.0 kWh
